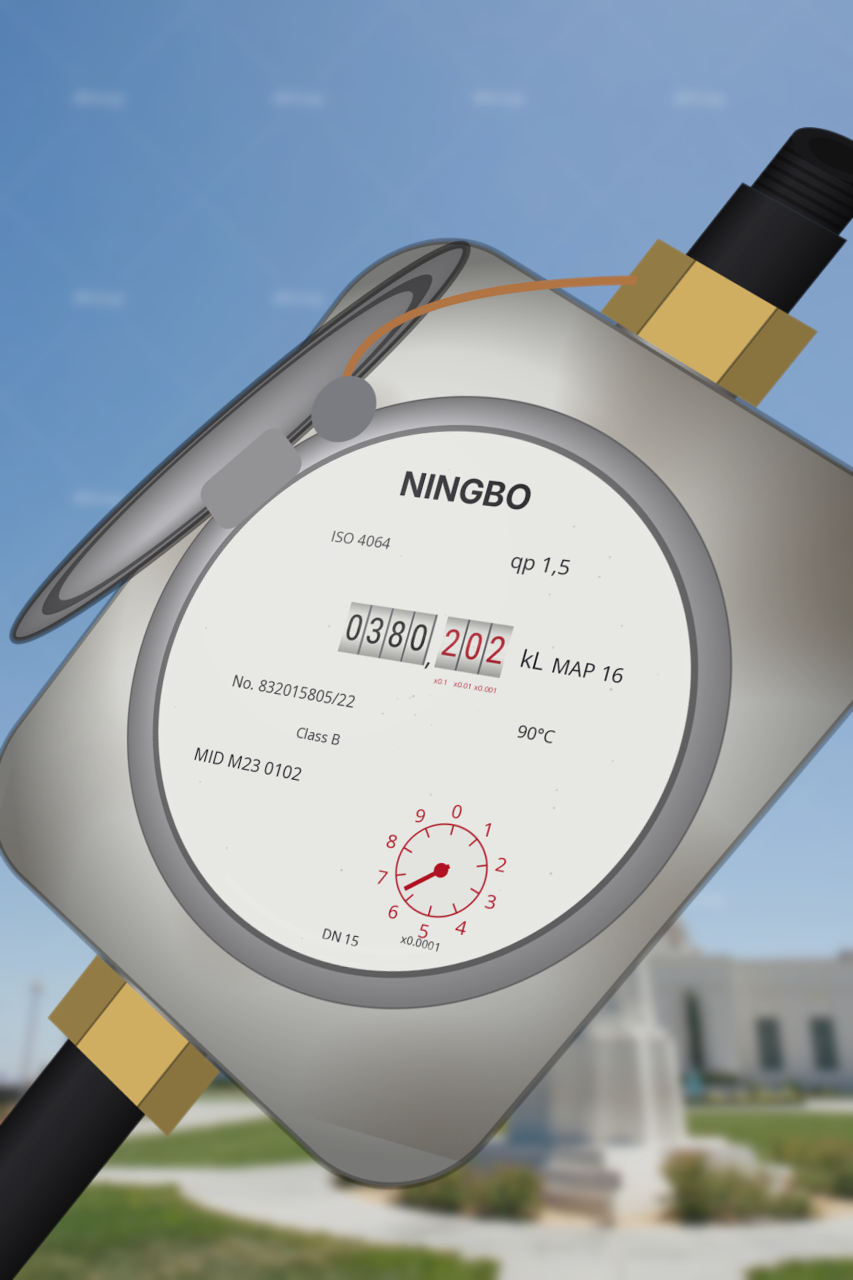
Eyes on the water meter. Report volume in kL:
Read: 380.2026 kL
